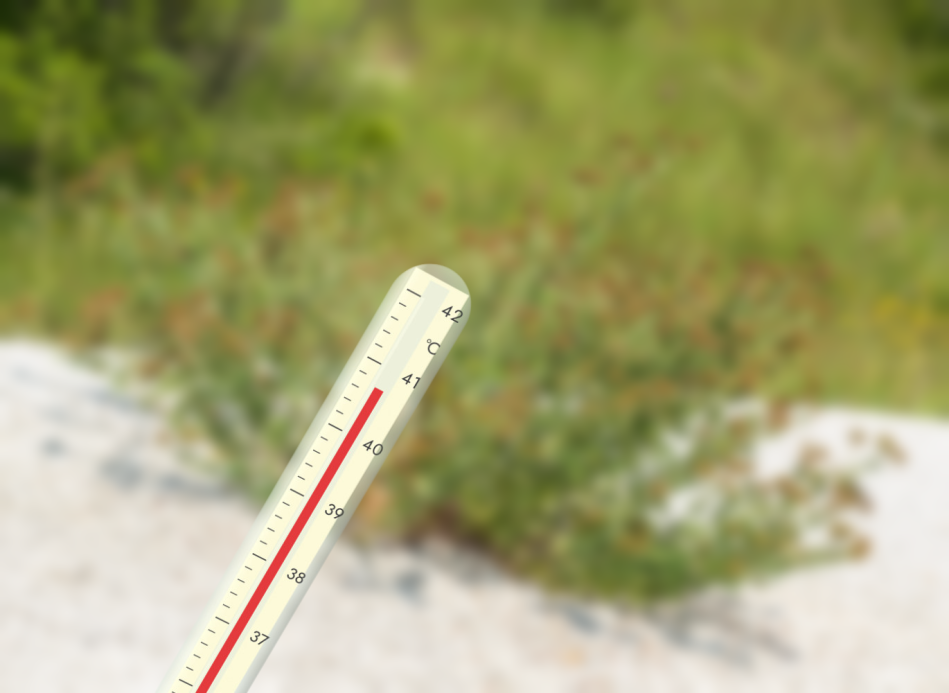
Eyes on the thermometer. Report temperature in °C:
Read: 40.7 °C
